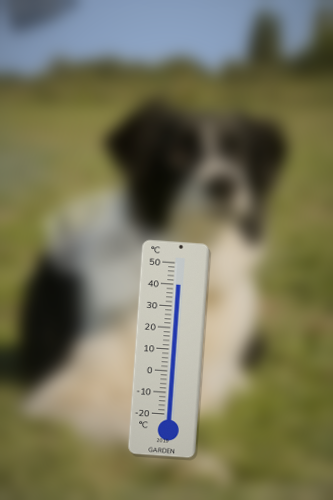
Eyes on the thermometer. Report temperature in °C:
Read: 40 °C
